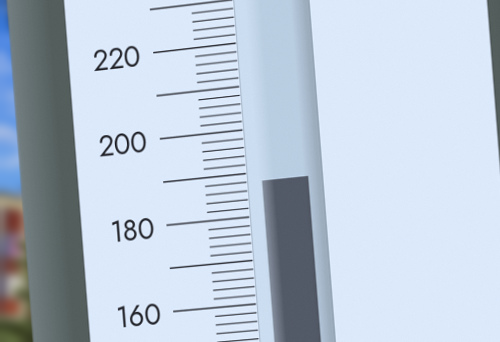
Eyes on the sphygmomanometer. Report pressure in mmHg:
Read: 188 mmHg
